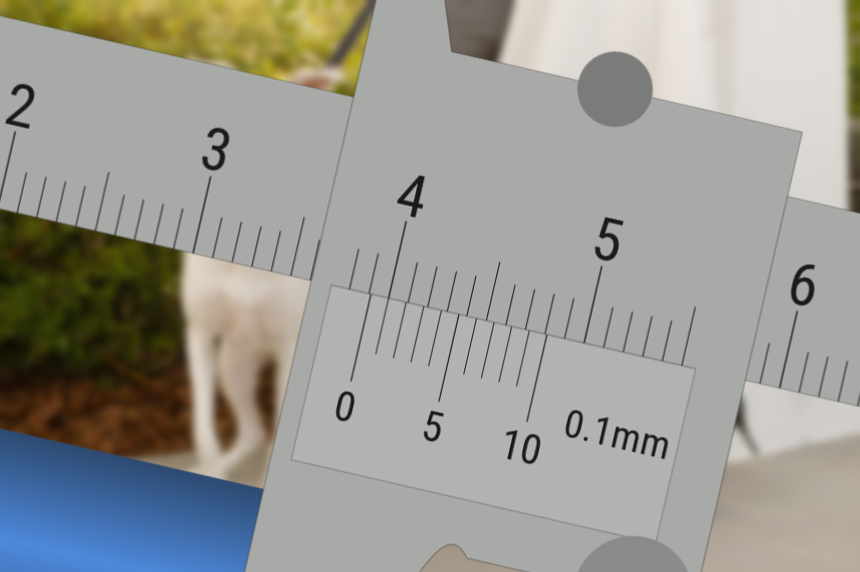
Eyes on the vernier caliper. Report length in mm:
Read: 39.1 mm
